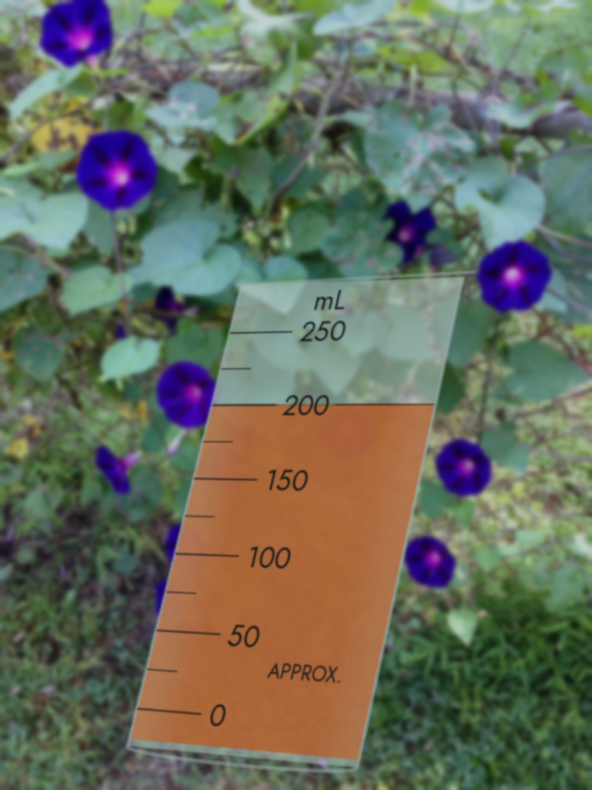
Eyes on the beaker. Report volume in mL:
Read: 200 mL
